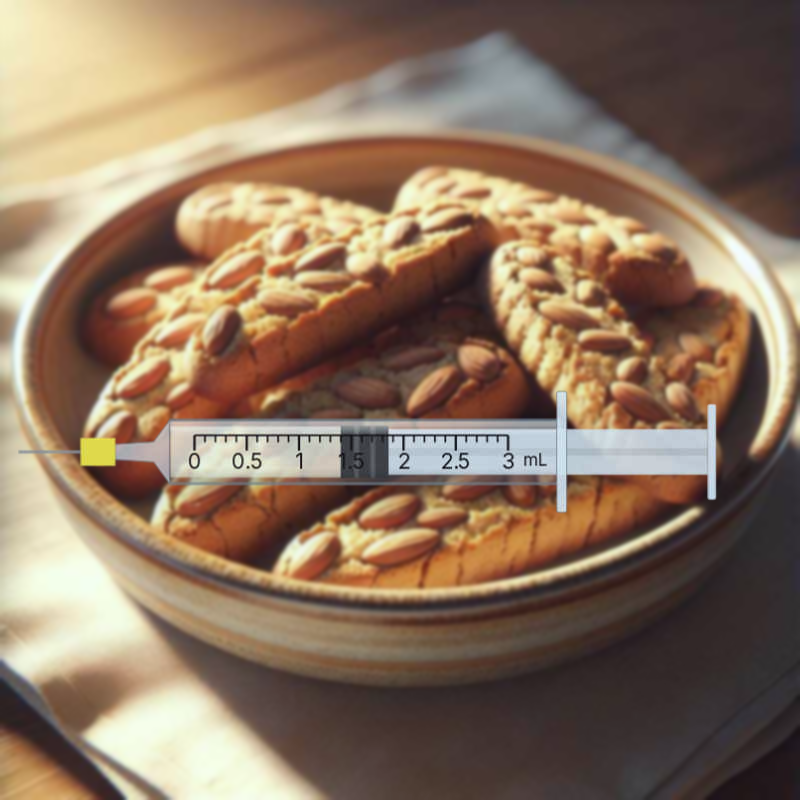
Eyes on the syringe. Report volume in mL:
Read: 1.4 mL
